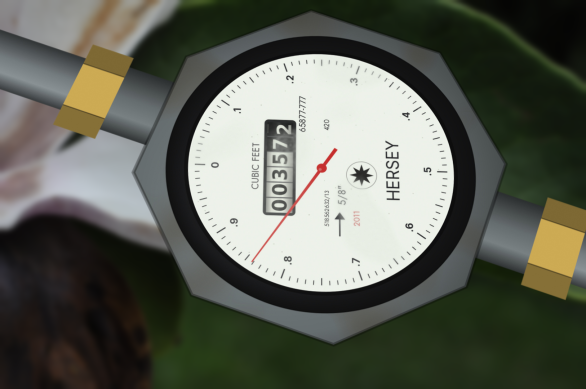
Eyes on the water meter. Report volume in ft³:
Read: 3571.84 ft³
